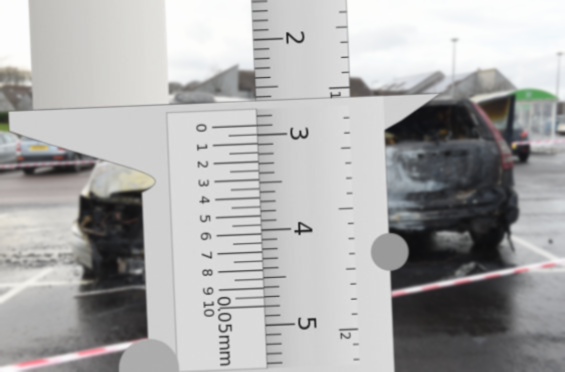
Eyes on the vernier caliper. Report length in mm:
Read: 29.0 mm
